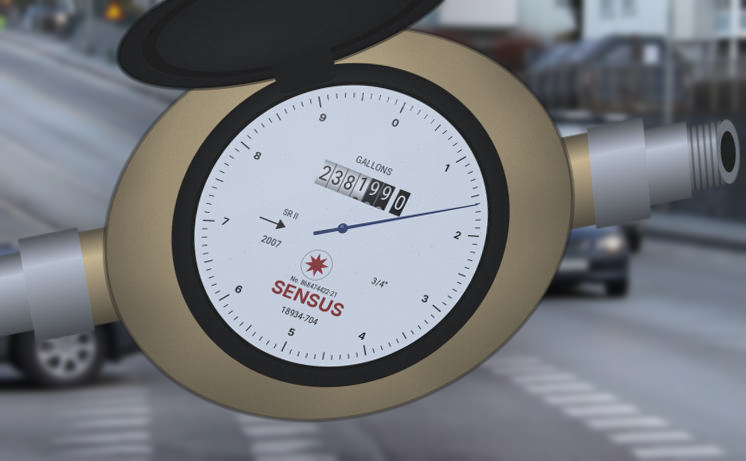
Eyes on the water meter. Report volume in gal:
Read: 2381991.6 gal
